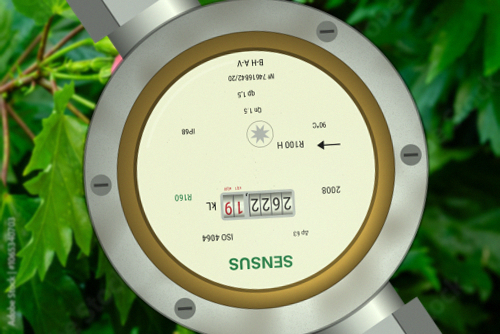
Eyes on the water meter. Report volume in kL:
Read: 2622.19 kL
